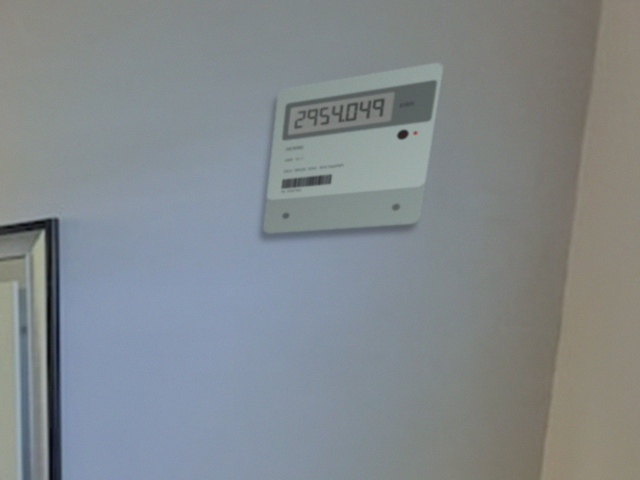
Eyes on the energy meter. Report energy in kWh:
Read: 2954.049 kWh
